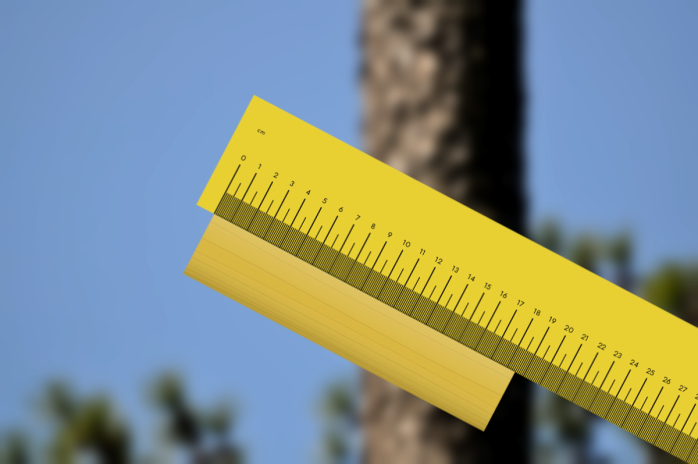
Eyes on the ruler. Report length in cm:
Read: 18.5 cm
